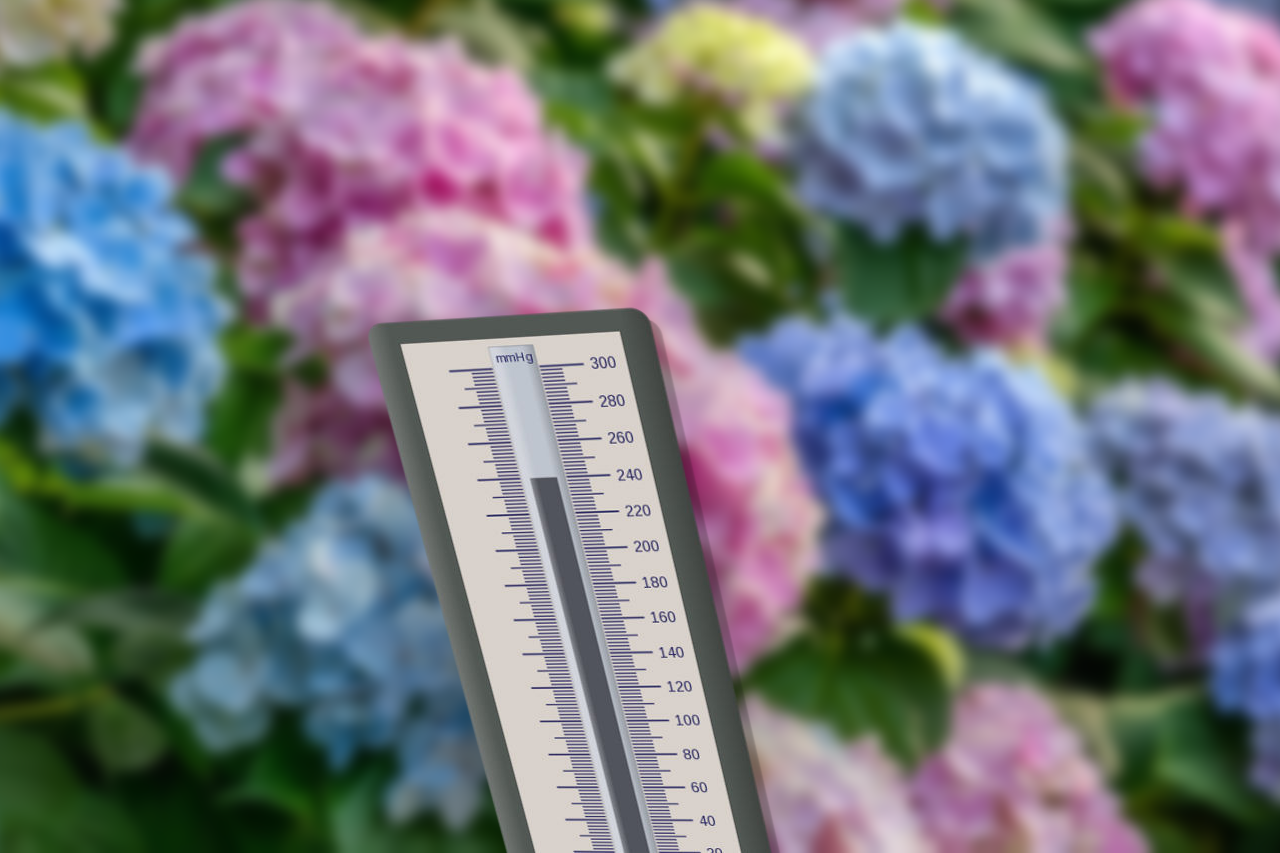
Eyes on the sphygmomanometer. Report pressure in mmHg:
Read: 240 mmHg
